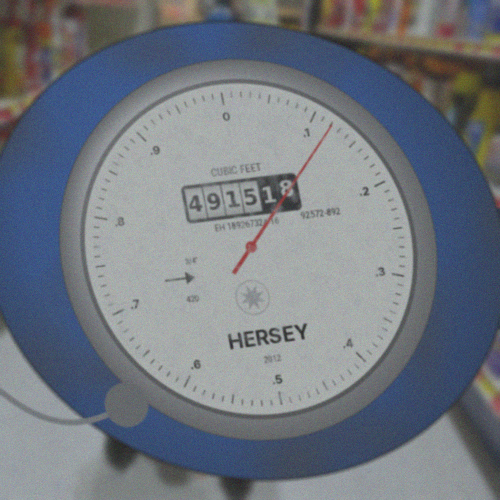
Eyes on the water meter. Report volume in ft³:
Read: 491518.12 ft³
